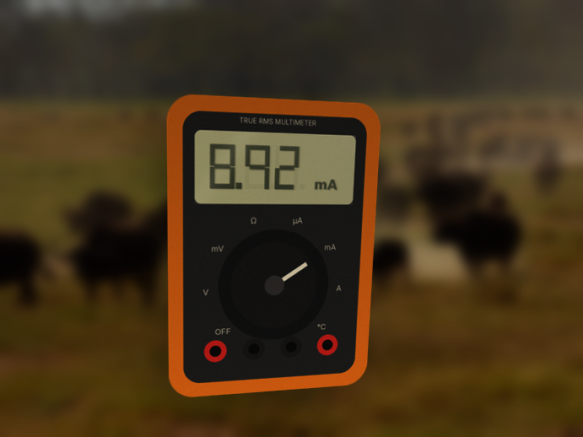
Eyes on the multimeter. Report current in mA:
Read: 8.92 mA
